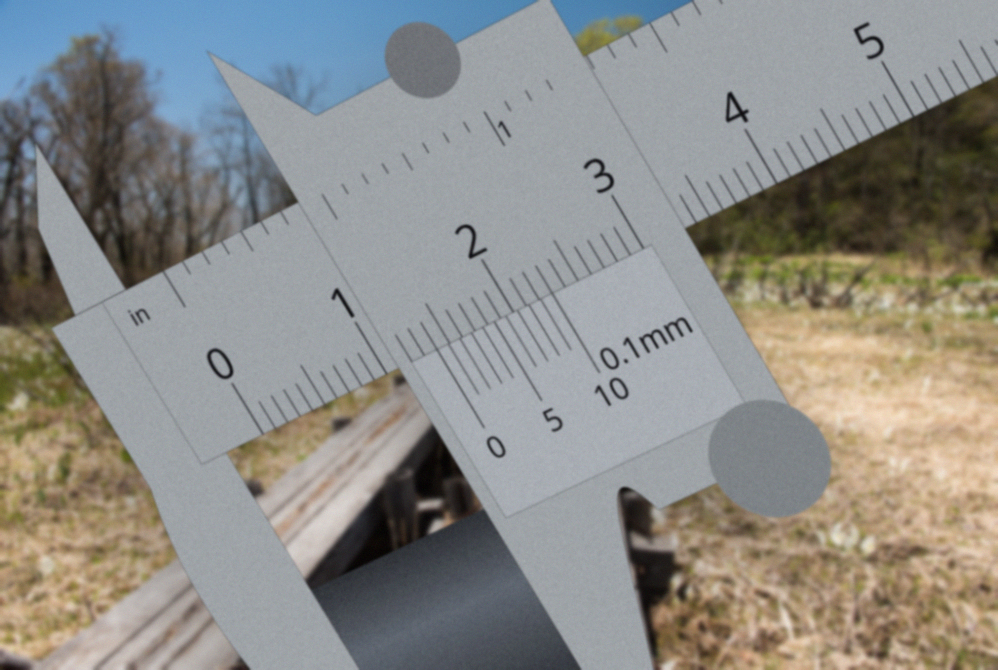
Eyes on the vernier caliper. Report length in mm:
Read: 14.0 mm
